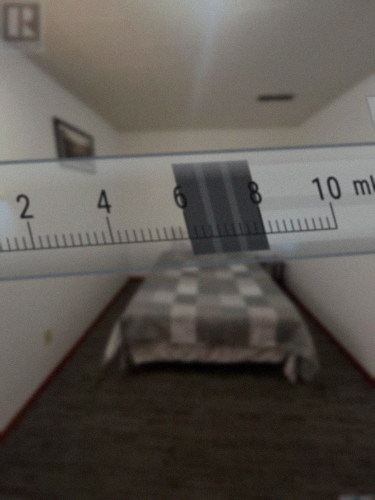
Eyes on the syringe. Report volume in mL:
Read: 6 mL
